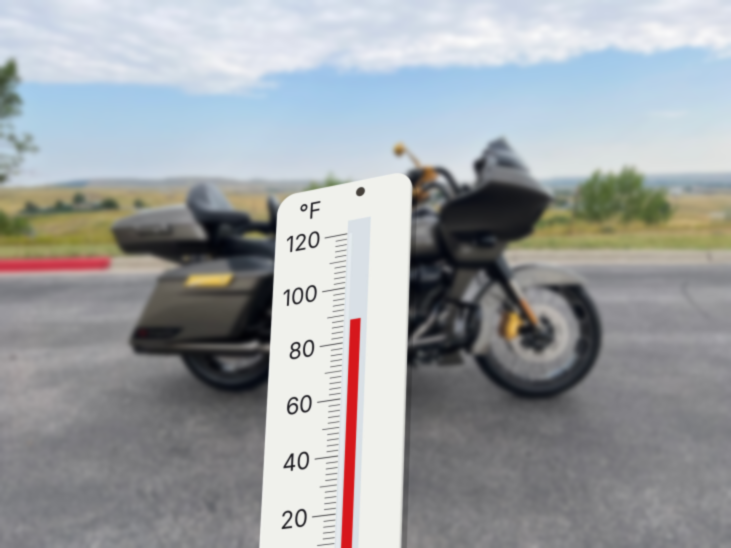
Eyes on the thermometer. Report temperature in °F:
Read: 88 °F
